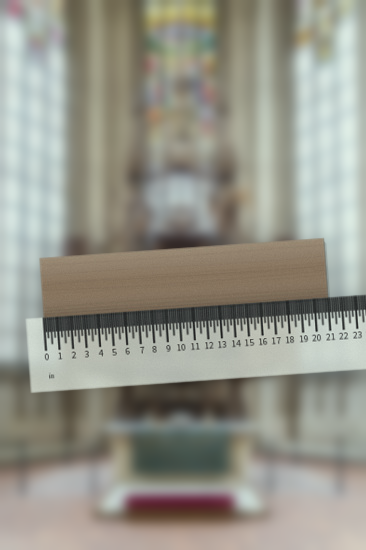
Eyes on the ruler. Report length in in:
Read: 21 in
